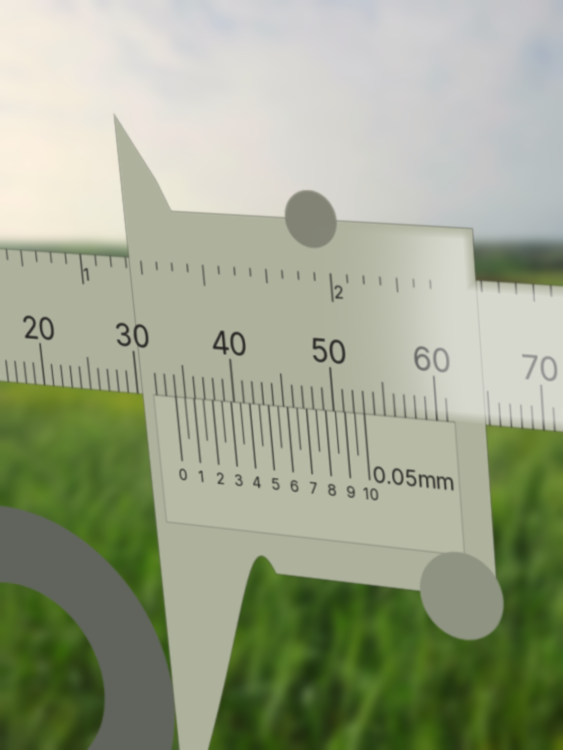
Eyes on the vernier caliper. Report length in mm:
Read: 34.0 mm
